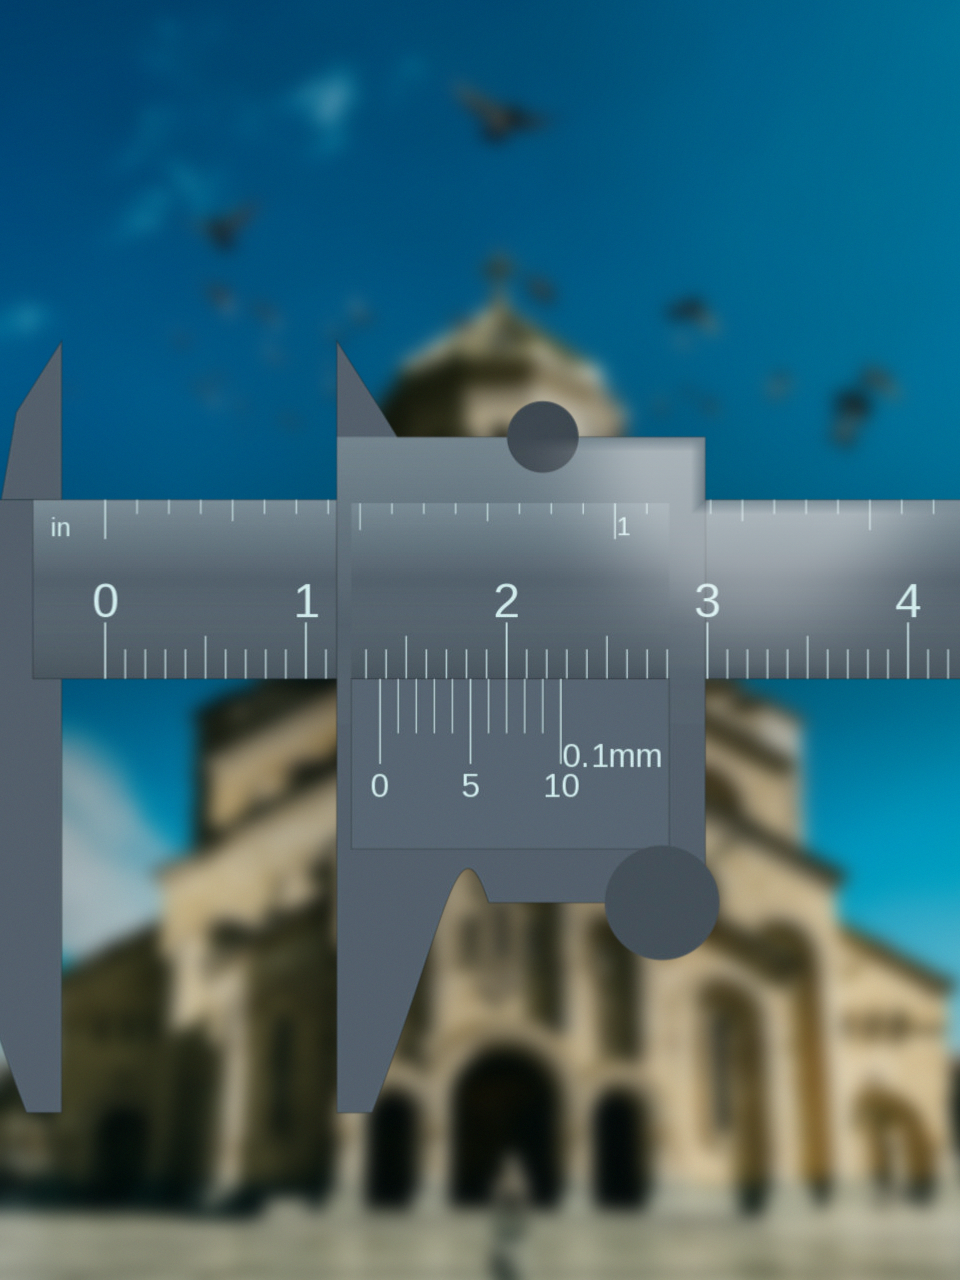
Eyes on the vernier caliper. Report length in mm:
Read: 13.7 mm
